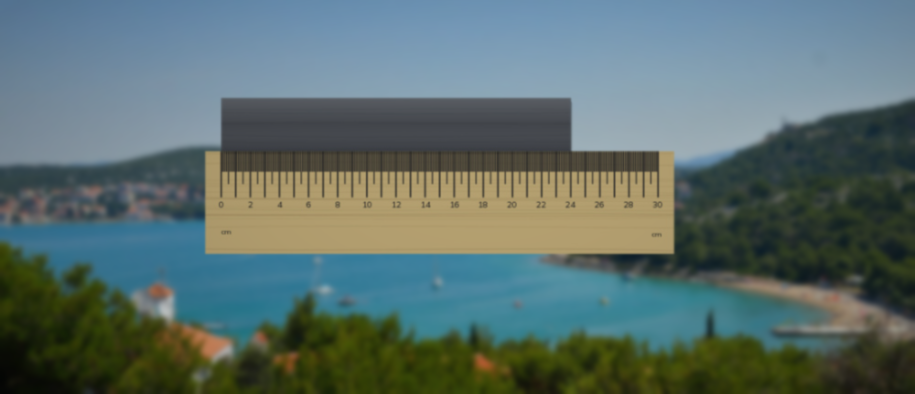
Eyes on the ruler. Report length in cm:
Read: 24 cm
